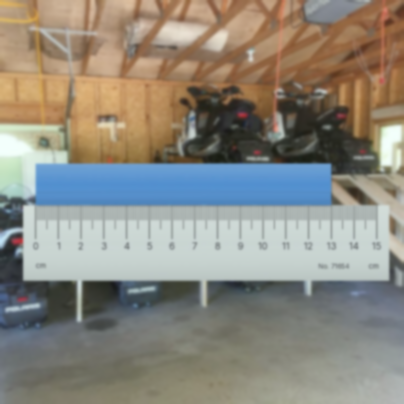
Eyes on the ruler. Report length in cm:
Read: 13 cm
